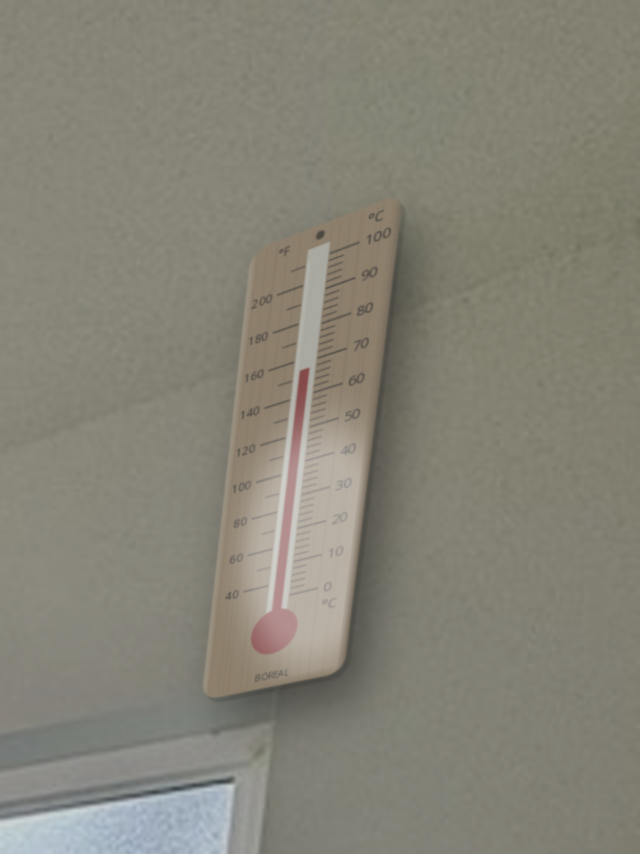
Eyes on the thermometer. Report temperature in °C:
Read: 68 °C
